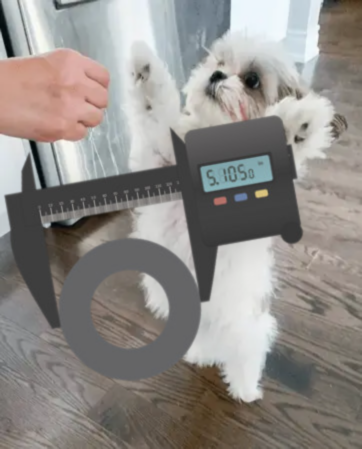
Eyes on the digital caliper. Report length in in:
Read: 5.1050 in
